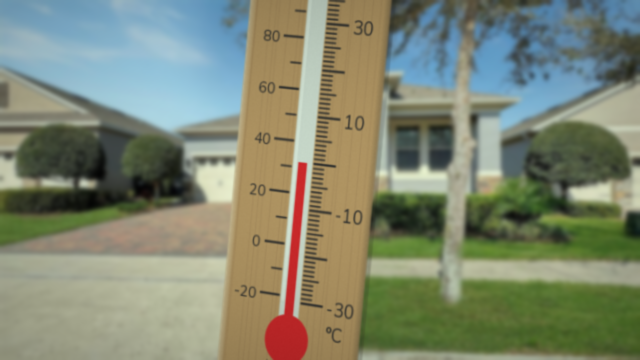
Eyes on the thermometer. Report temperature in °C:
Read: 0 °C
